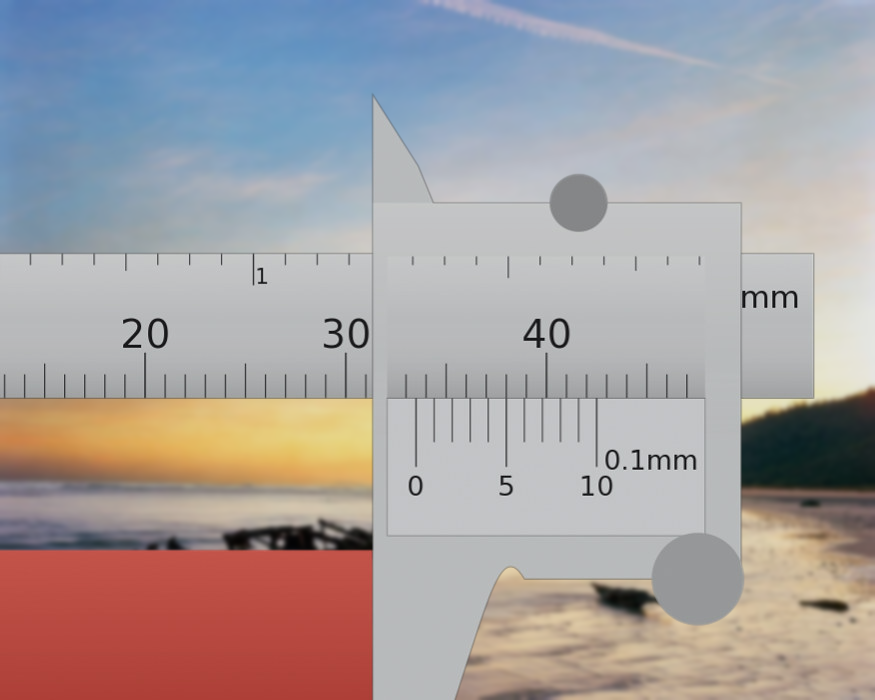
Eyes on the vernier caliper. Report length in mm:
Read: 33.5 mm
